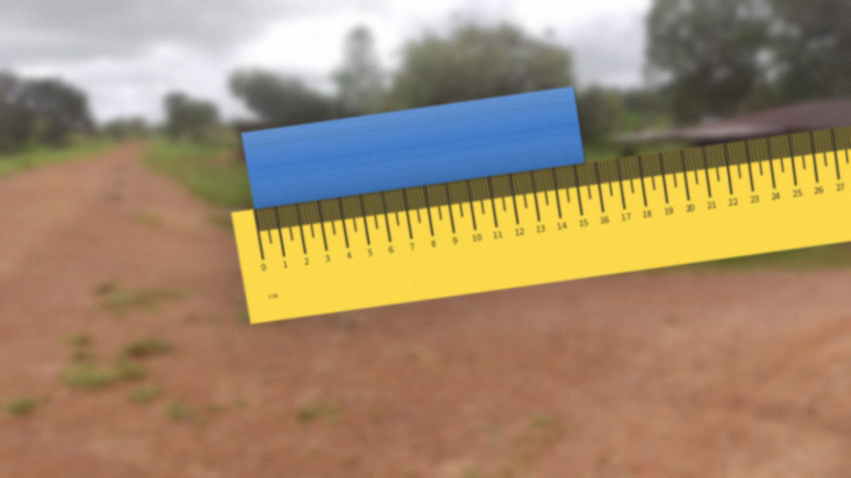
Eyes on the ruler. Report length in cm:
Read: 15.5 cm
